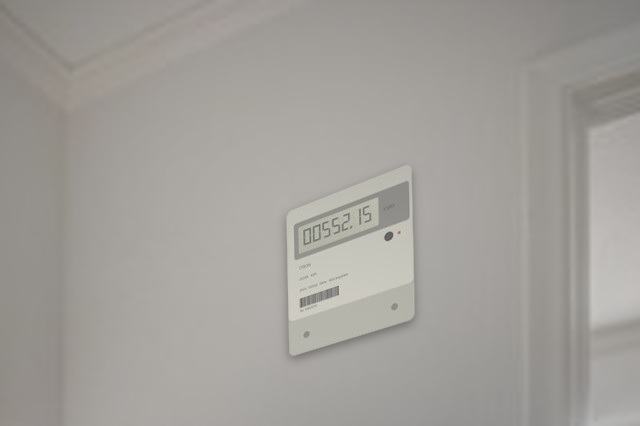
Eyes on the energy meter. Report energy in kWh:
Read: 552.15 kWh
